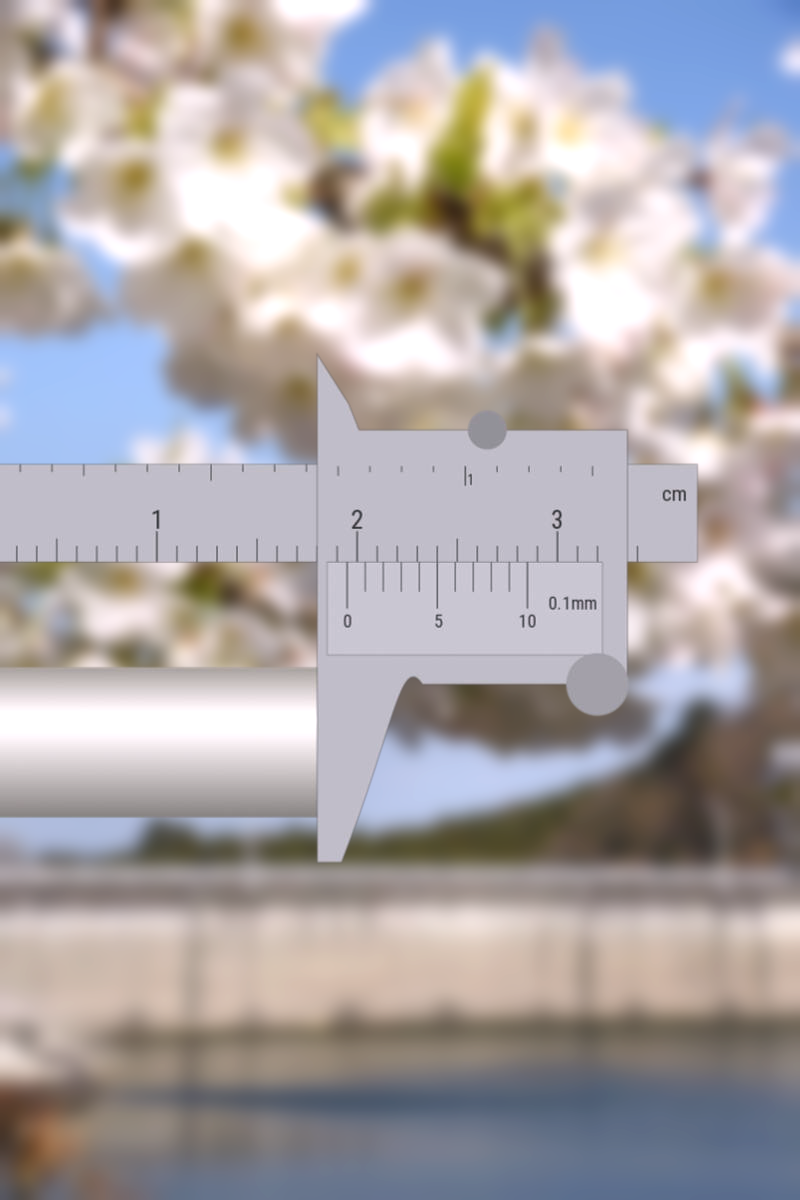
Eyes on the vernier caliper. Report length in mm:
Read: 19.5 mm
